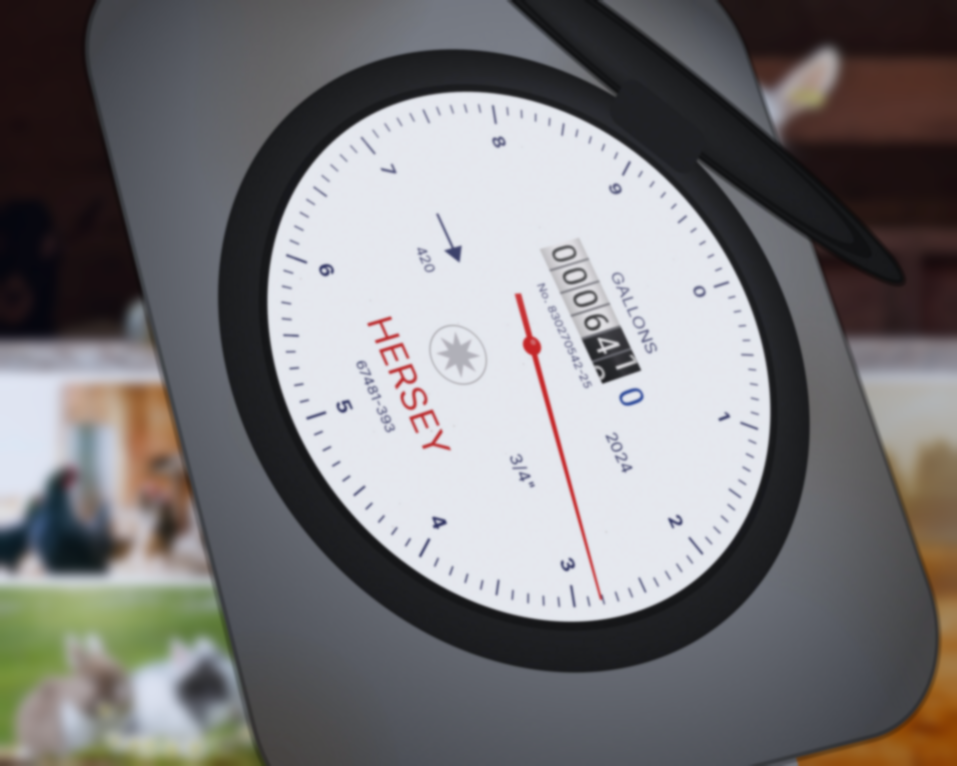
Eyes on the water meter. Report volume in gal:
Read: 6412.8 gal
